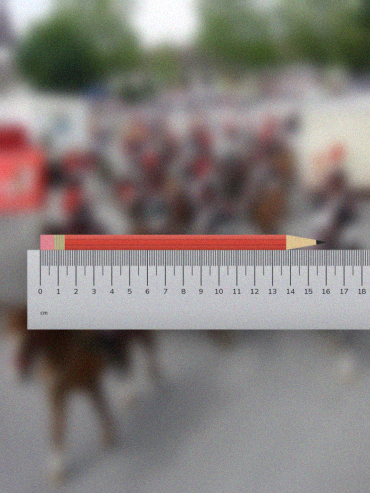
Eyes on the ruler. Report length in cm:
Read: 16 cm
